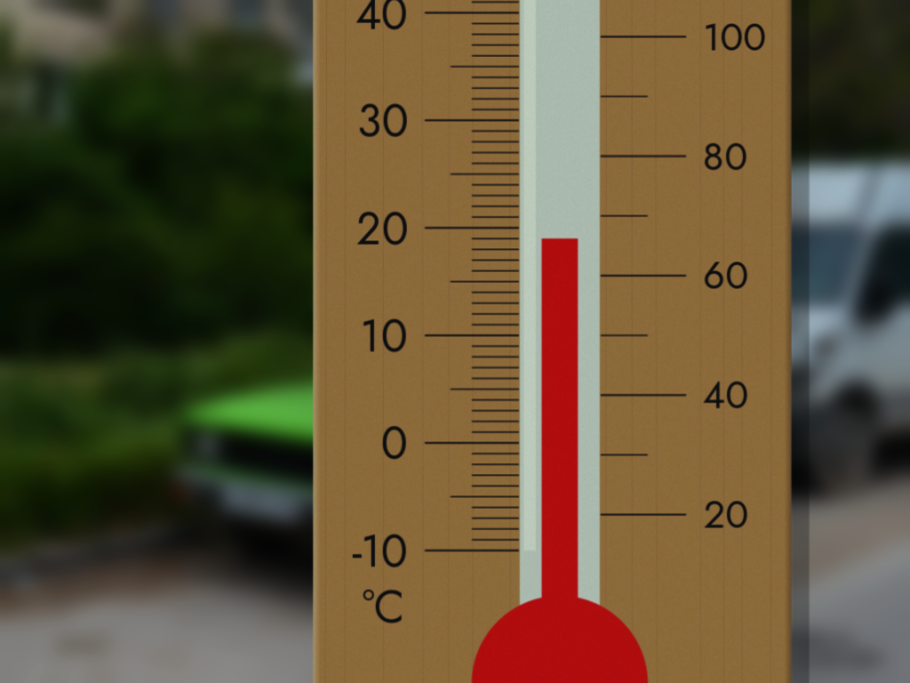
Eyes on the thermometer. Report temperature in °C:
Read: 19 °C
